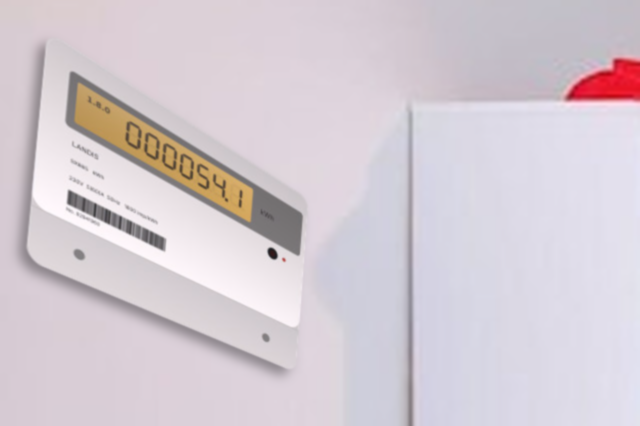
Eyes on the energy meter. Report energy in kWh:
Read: 54.1 kWh
